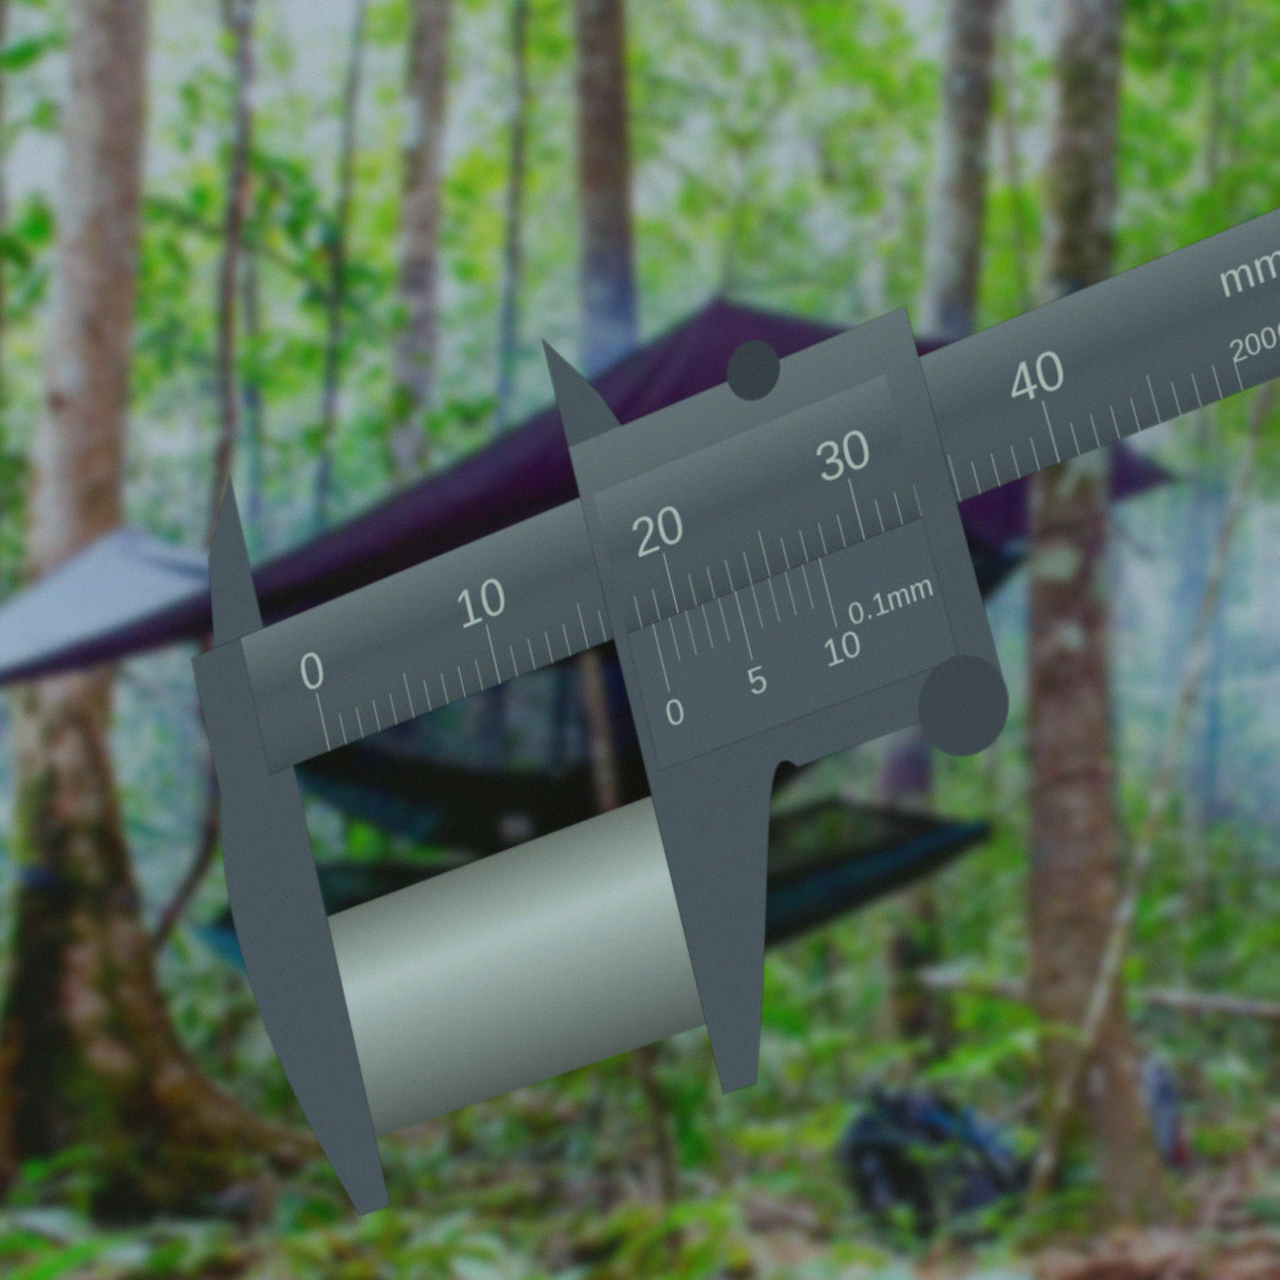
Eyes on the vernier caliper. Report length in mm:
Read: 18.6 mm
